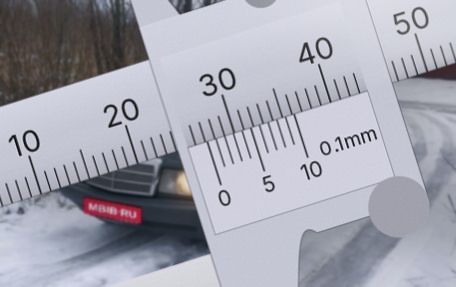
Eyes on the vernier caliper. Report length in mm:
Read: 27.2 mm
